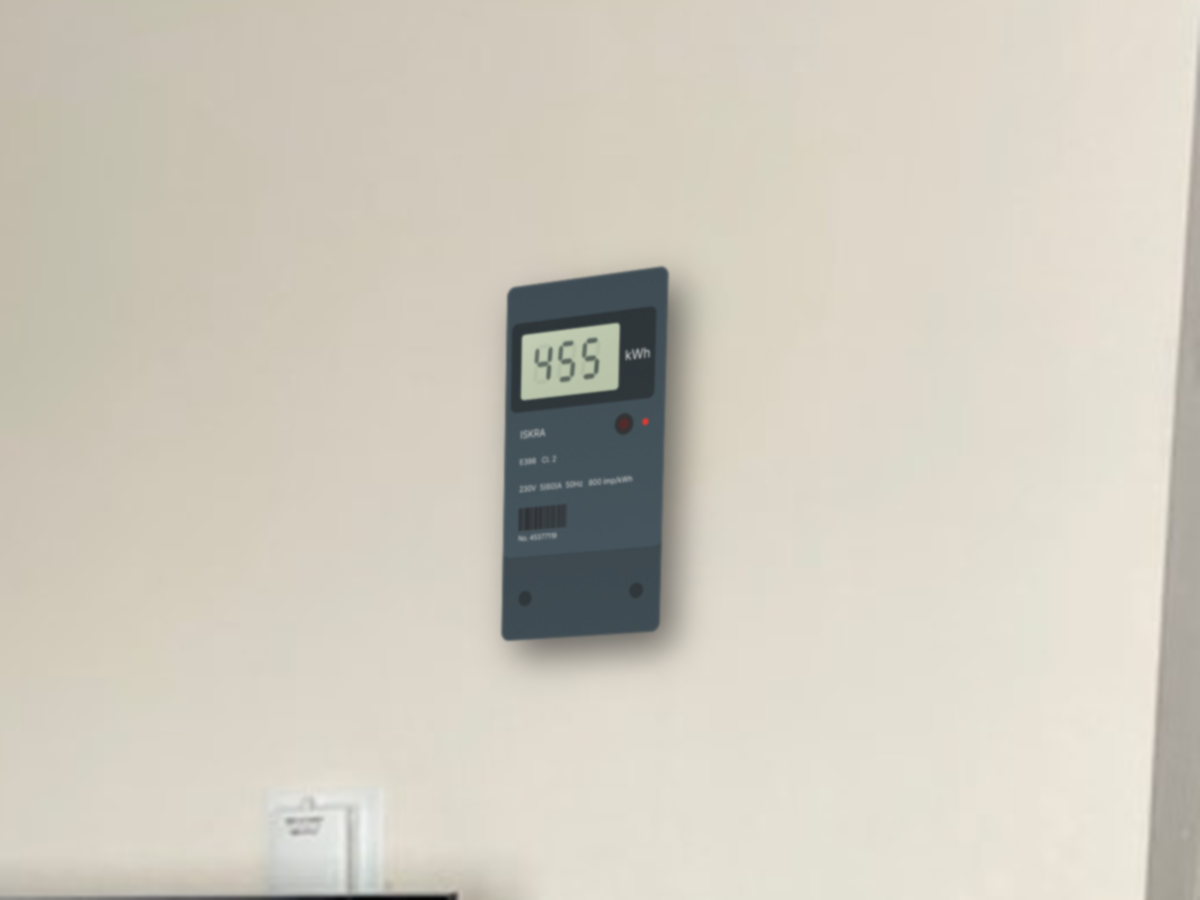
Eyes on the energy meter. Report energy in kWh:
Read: 455 kWh
